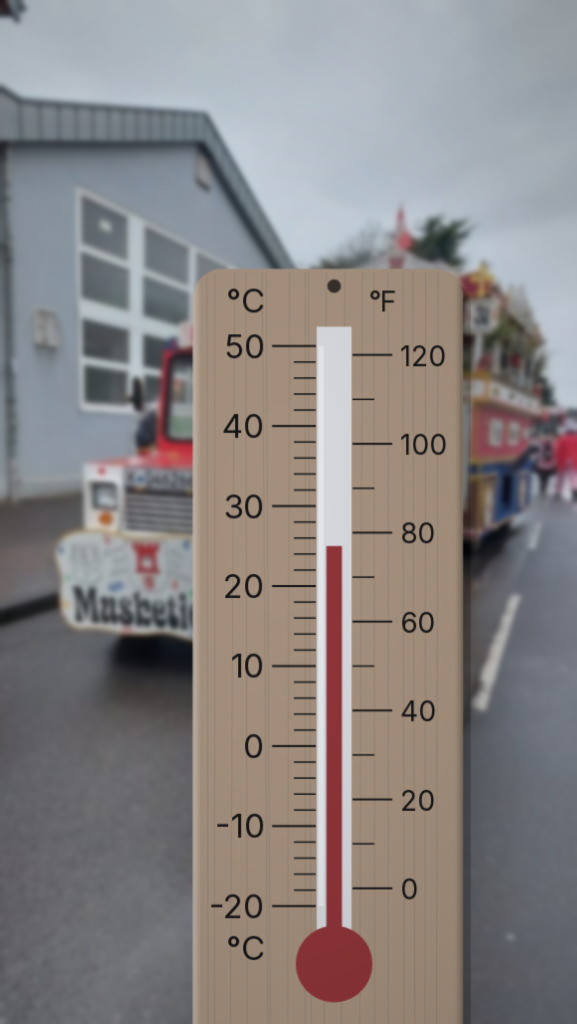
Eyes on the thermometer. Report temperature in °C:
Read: 25 °C
